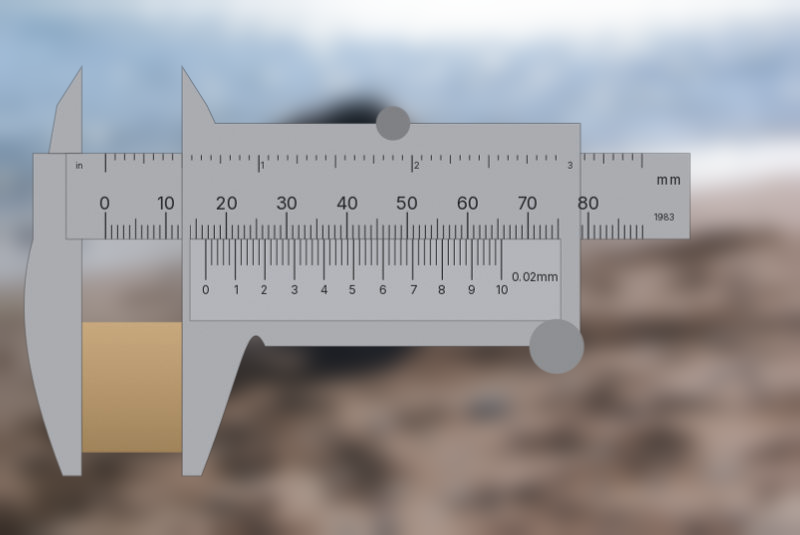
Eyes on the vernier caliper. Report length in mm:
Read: 16.6 mm
